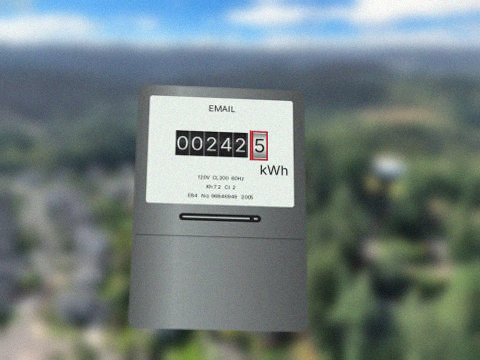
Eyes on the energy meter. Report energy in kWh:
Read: 242.5 kWh
